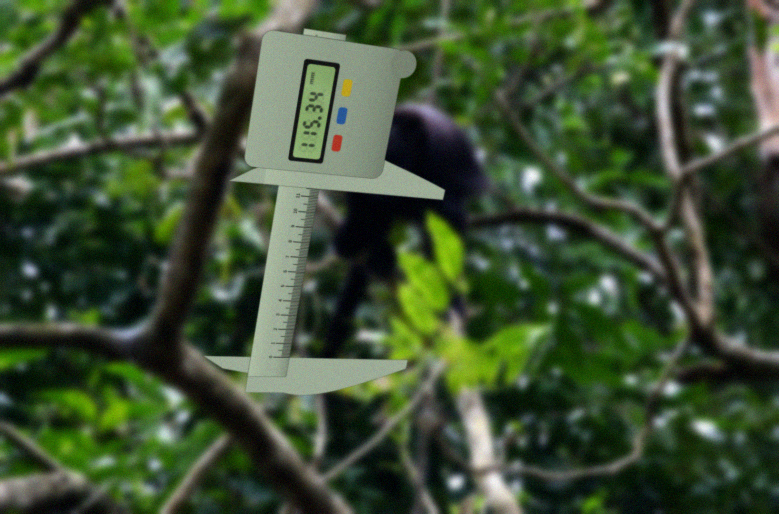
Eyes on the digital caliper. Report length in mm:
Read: 115.34 mm
